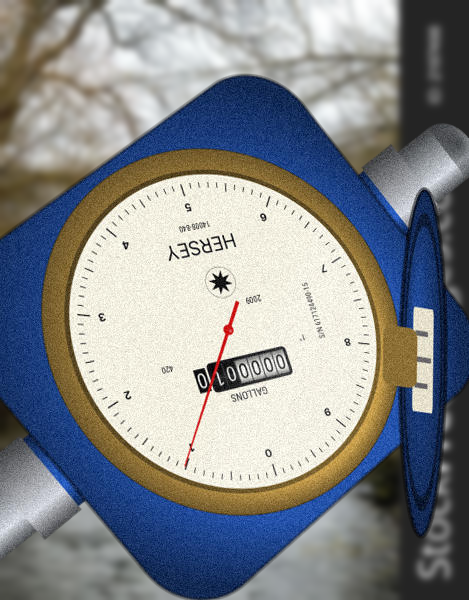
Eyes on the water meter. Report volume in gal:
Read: 11.0 gal
